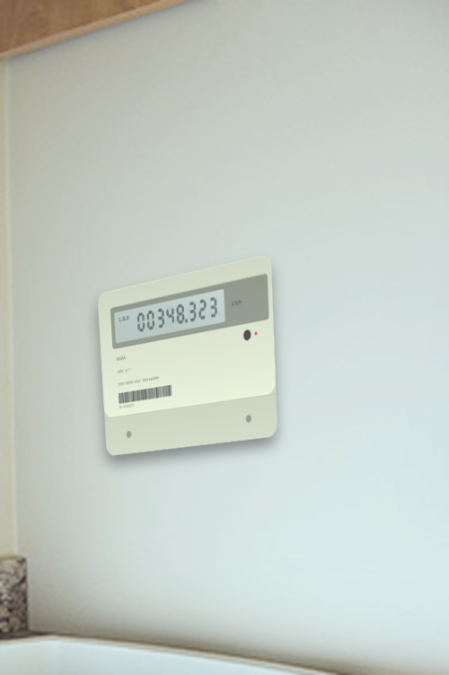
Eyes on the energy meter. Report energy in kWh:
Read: 348.323 kWh
